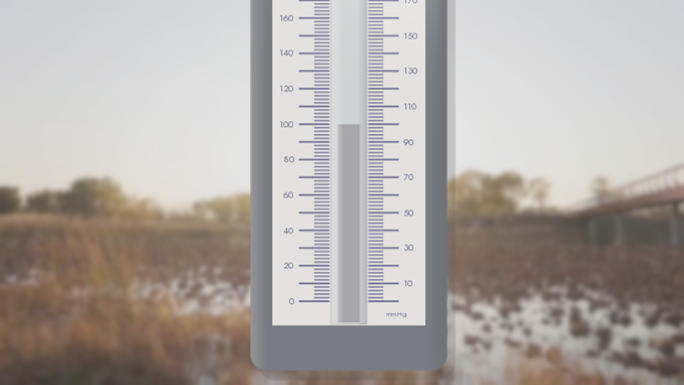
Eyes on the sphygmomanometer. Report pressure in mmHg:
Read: 100 mmHg
